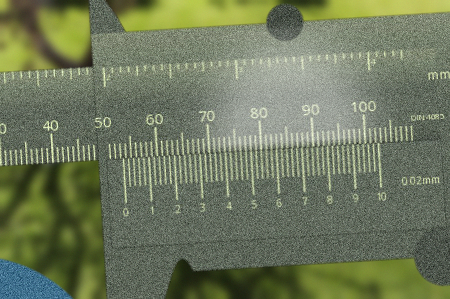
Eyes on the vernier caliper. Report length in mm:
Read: 53.5 mm
